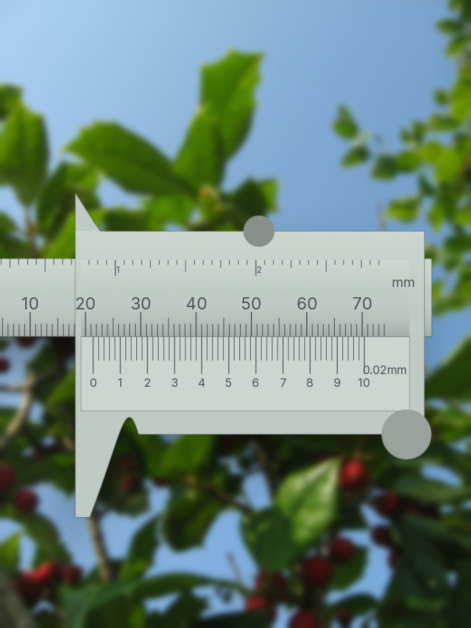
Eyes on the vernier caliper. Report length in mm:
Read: 21.4 mm
